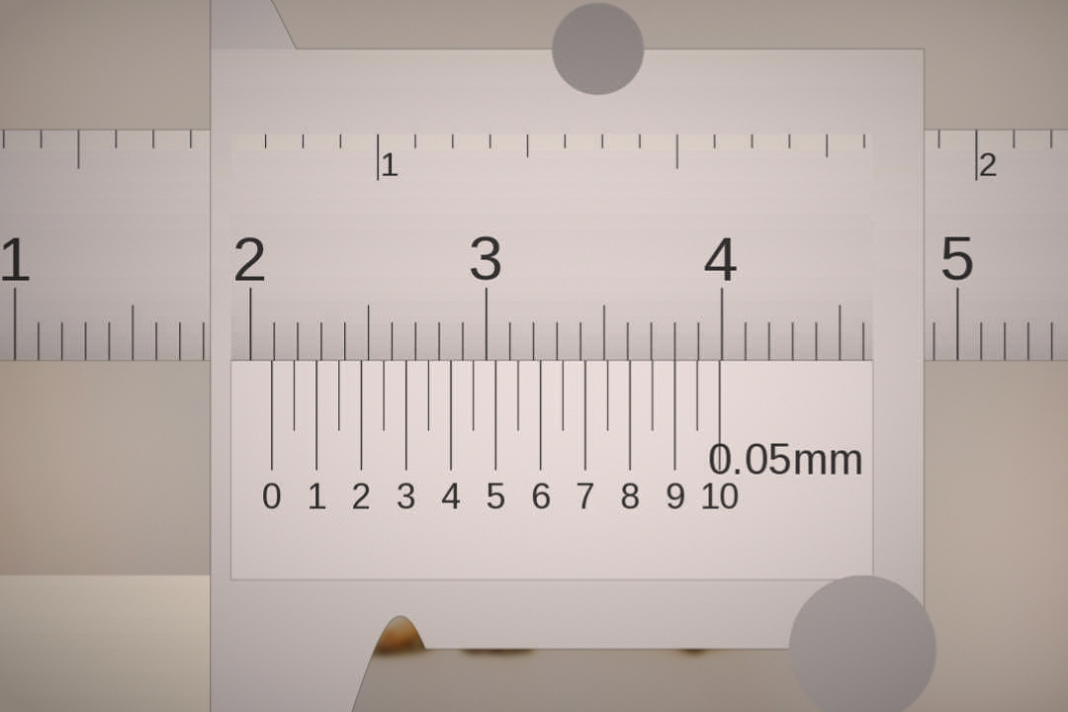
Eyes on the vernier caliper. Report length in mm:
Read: 20.90 mm
